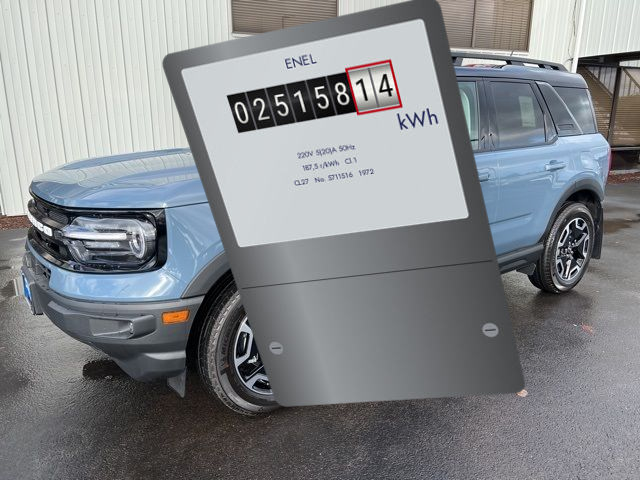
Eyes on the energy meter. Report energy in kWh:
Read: 25158.14 kWh
